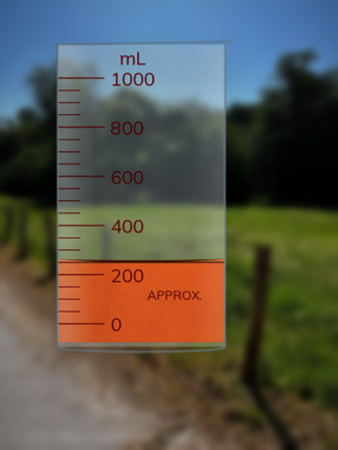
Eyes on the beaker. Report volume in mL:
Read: 250 mL
